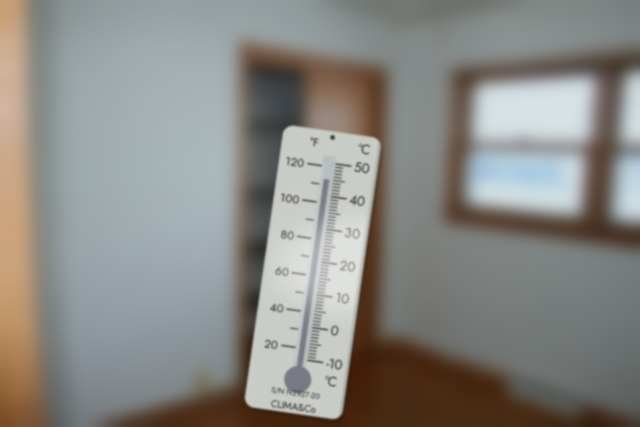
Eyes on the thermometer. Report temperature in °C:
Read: 45 °C
